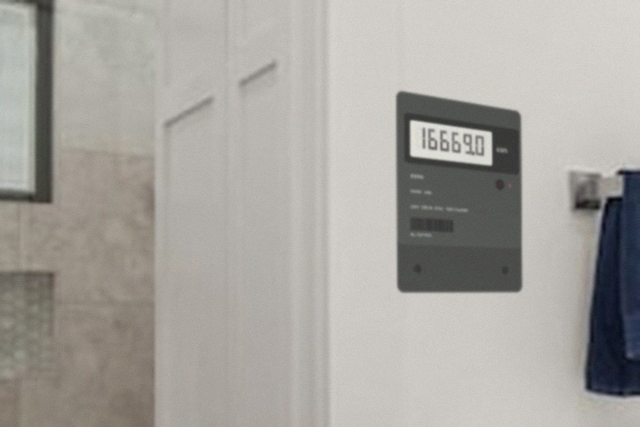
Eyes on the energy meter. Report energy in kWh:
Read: 16669.0 kWh
